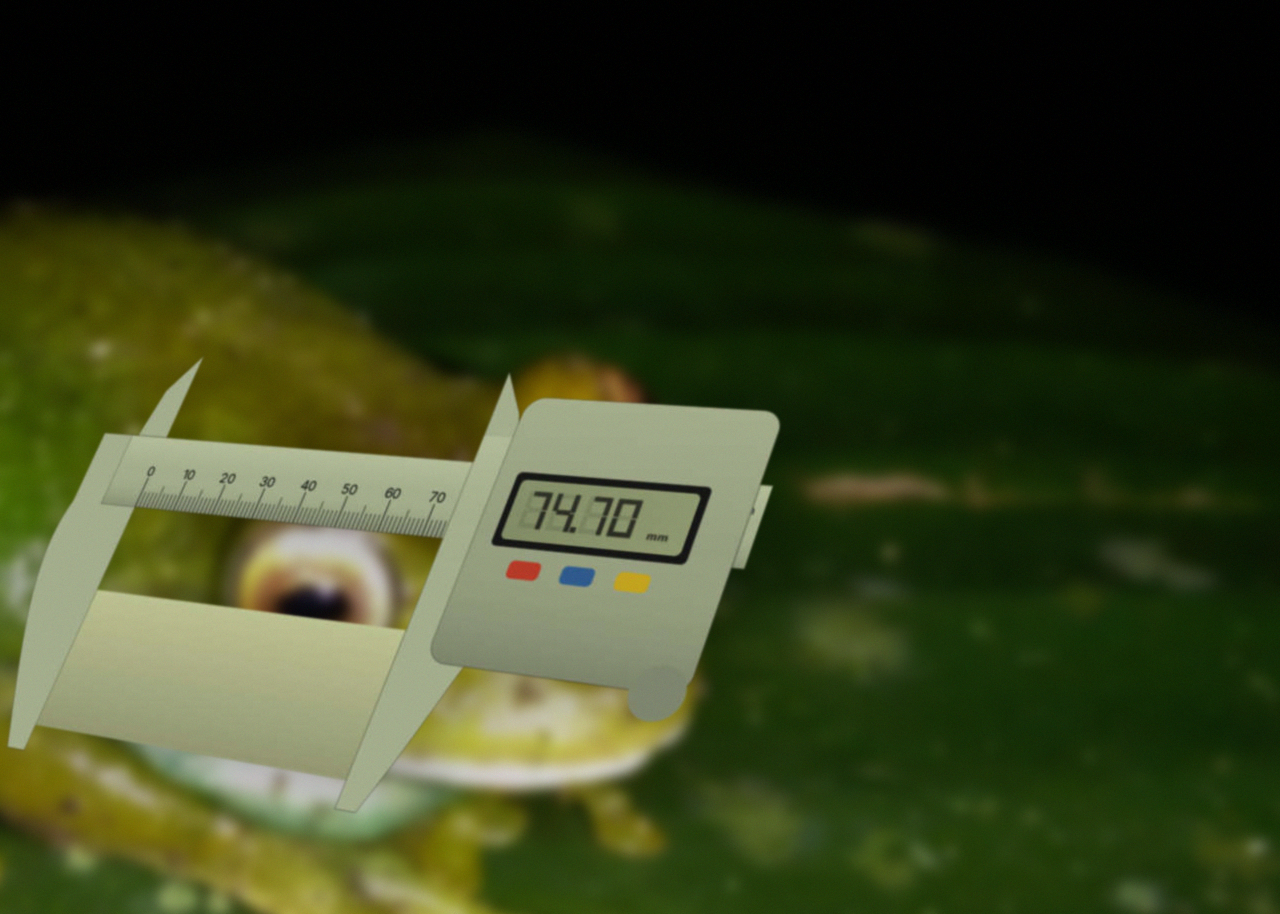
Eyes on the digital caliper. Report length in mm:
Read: 74.70 mm
